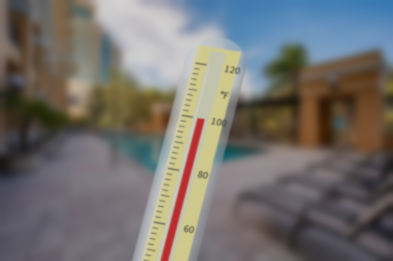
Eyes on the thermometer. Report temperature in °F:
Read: 100 °F
